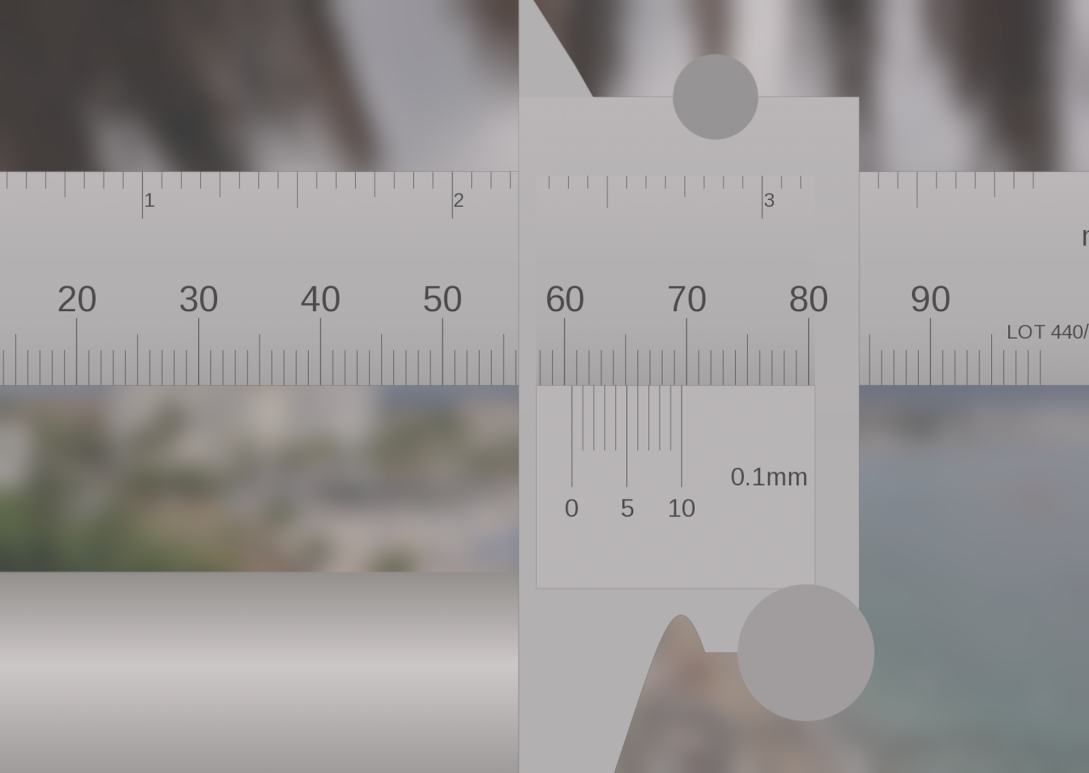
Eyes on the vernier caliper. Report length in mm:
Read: 60.6 mm
